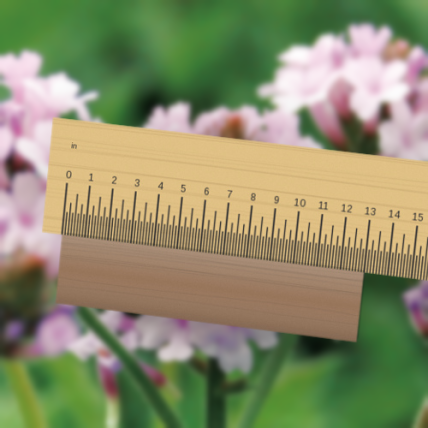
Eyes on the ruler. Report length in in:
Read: 13 in
